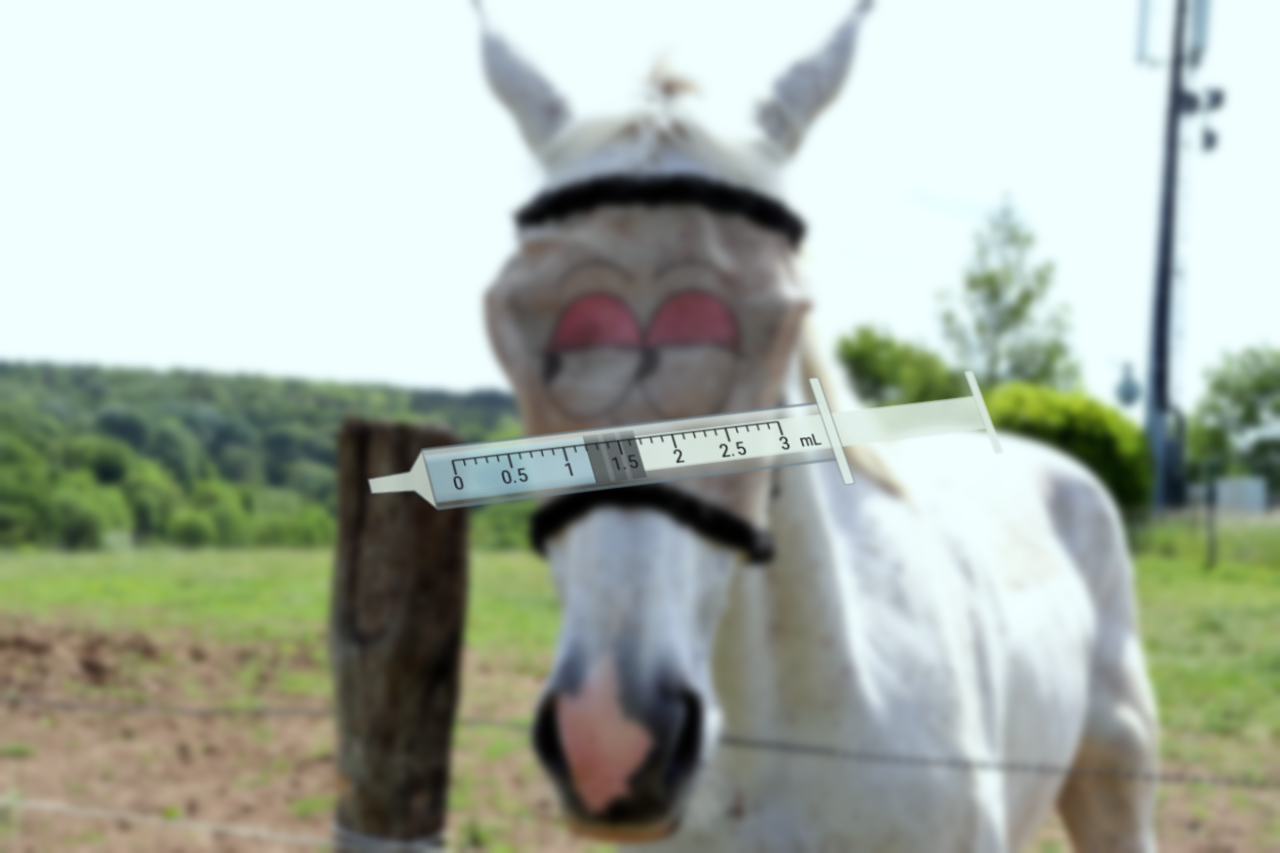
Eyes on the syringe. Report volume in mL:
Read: 1.2 mL
